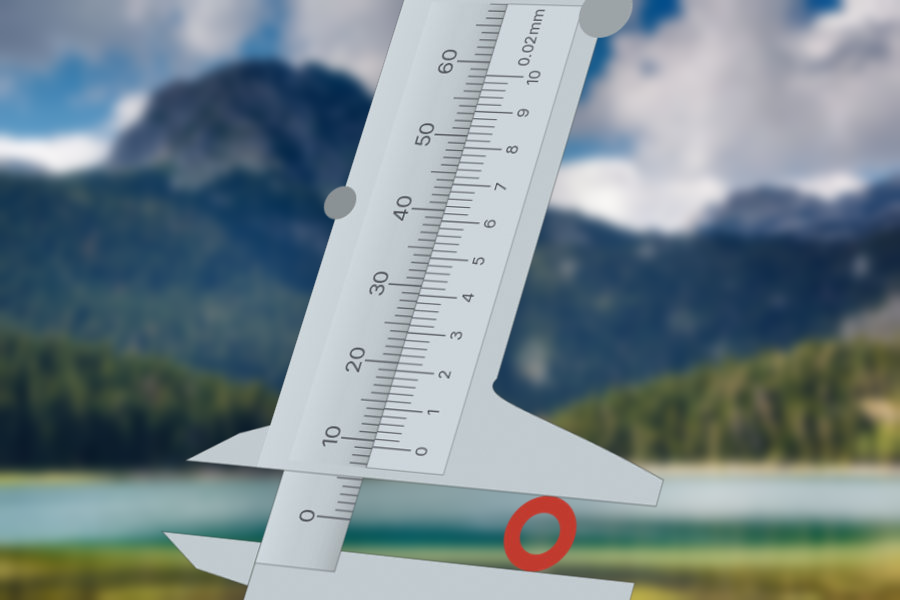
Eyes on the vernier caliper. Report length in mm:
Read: 9.2 mm
